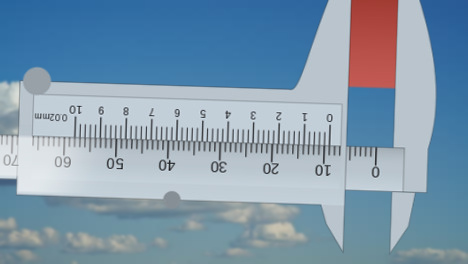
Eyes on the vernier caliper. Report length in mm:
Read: 9.0 mm
